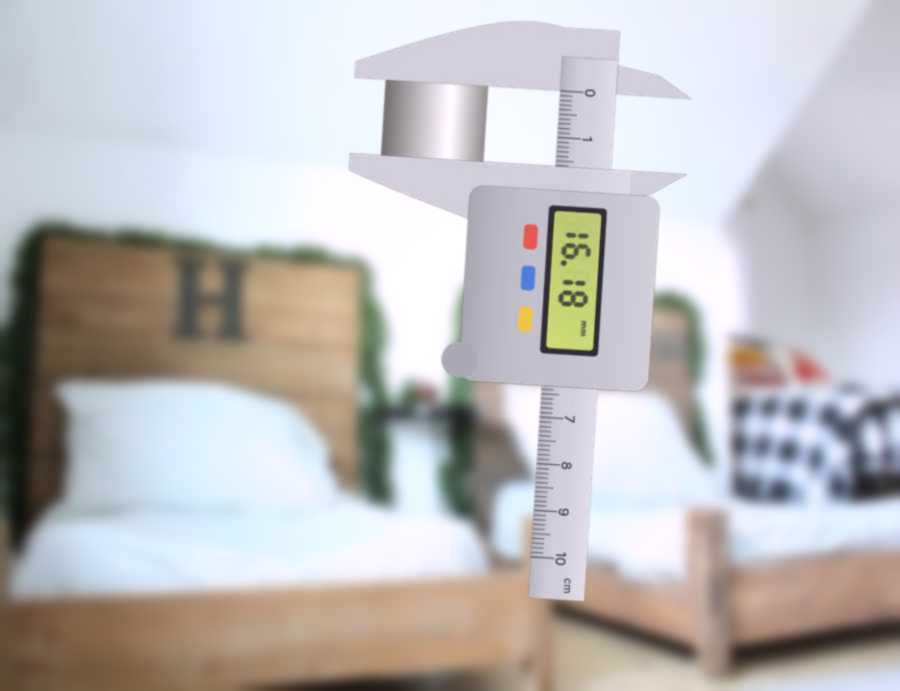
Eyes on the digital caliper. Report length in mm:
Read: 16.18 mm
